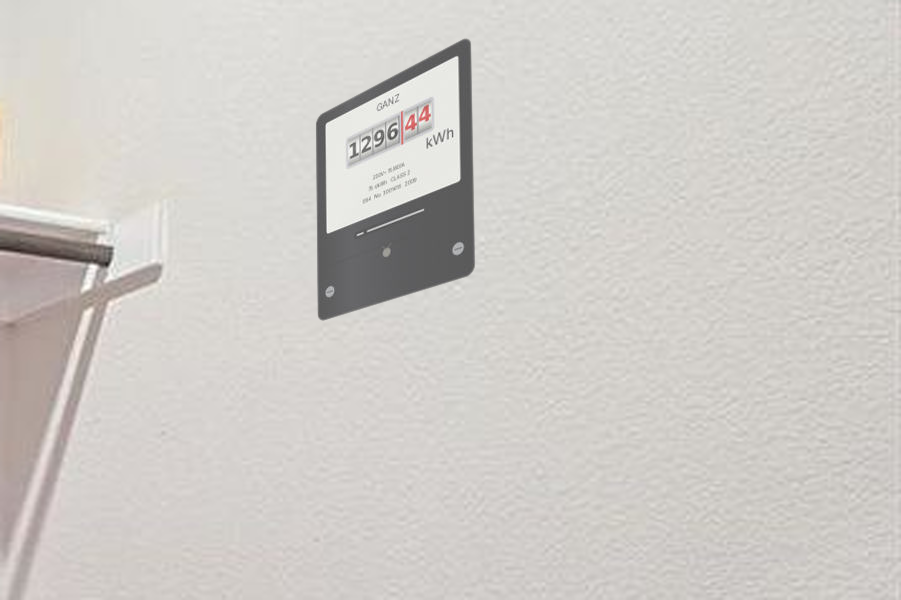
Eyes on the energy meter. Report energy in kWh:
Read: 1296.44 kWh
